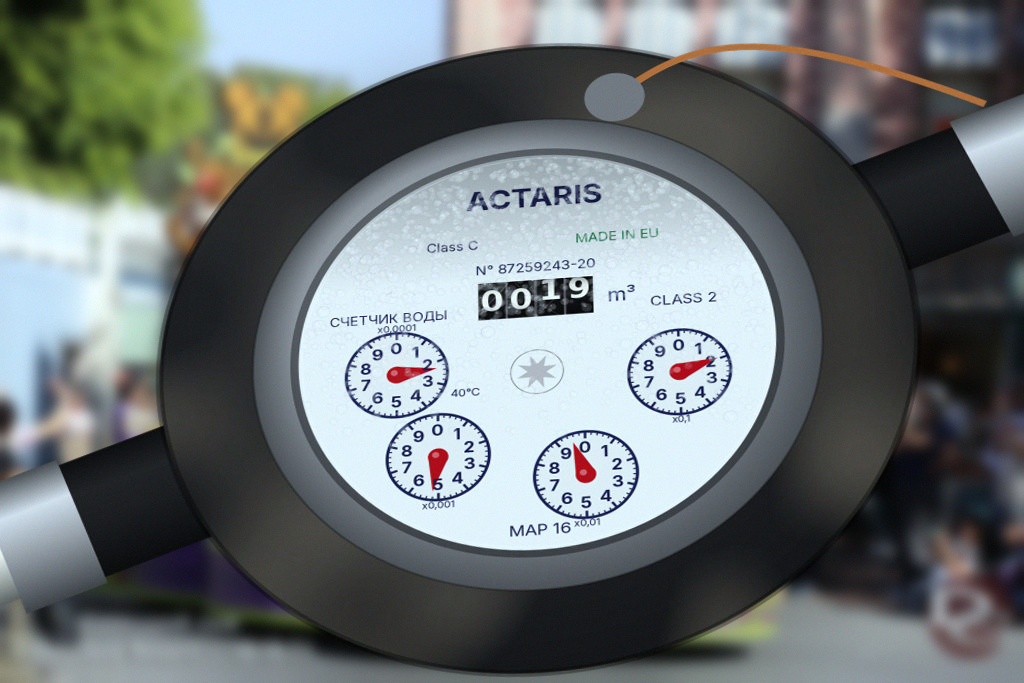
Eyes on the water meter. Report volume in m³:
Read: 19.1952 m³
